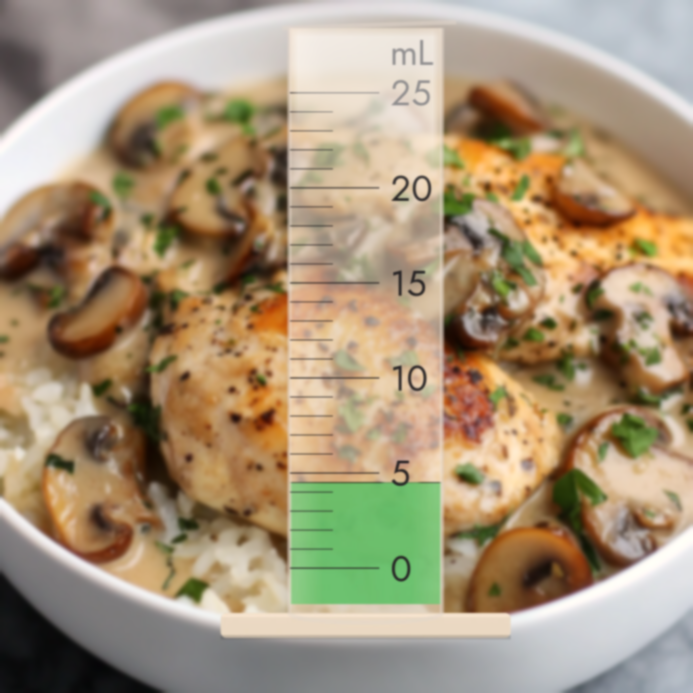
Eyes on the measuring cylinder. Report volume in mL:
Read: 4.5 mL
